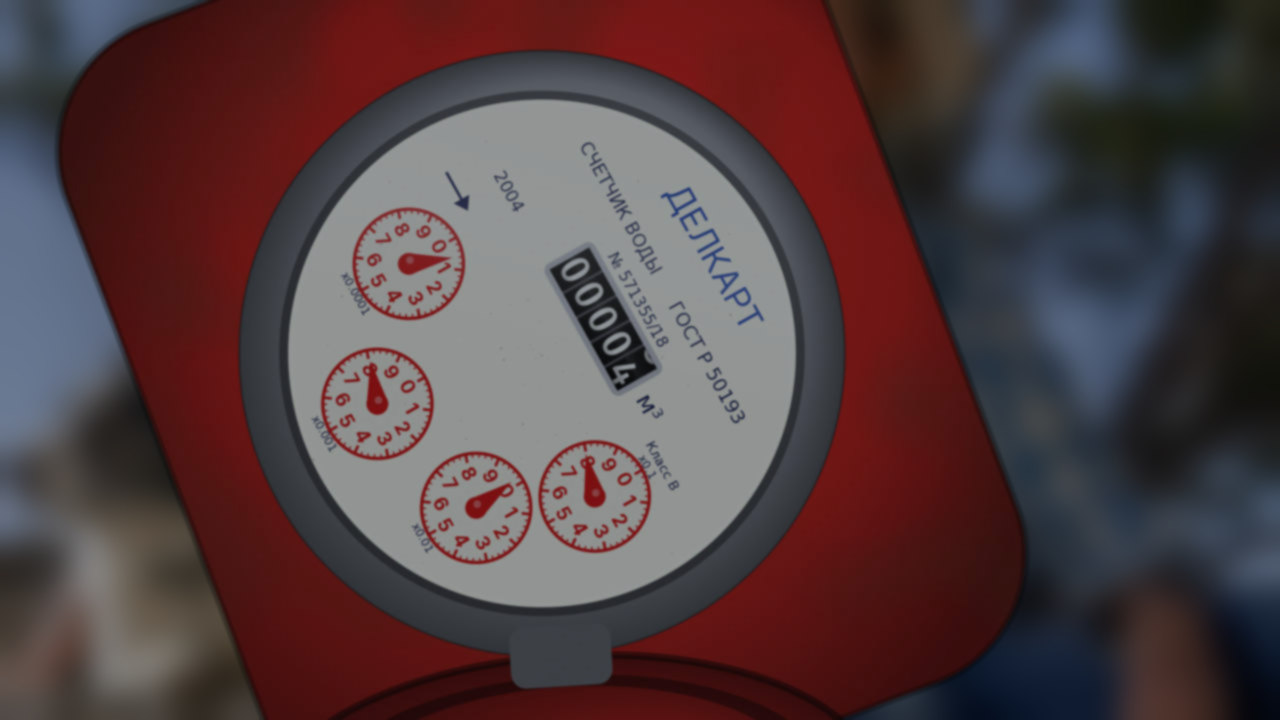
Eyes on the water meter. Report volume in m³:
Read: 3.7980 m³
